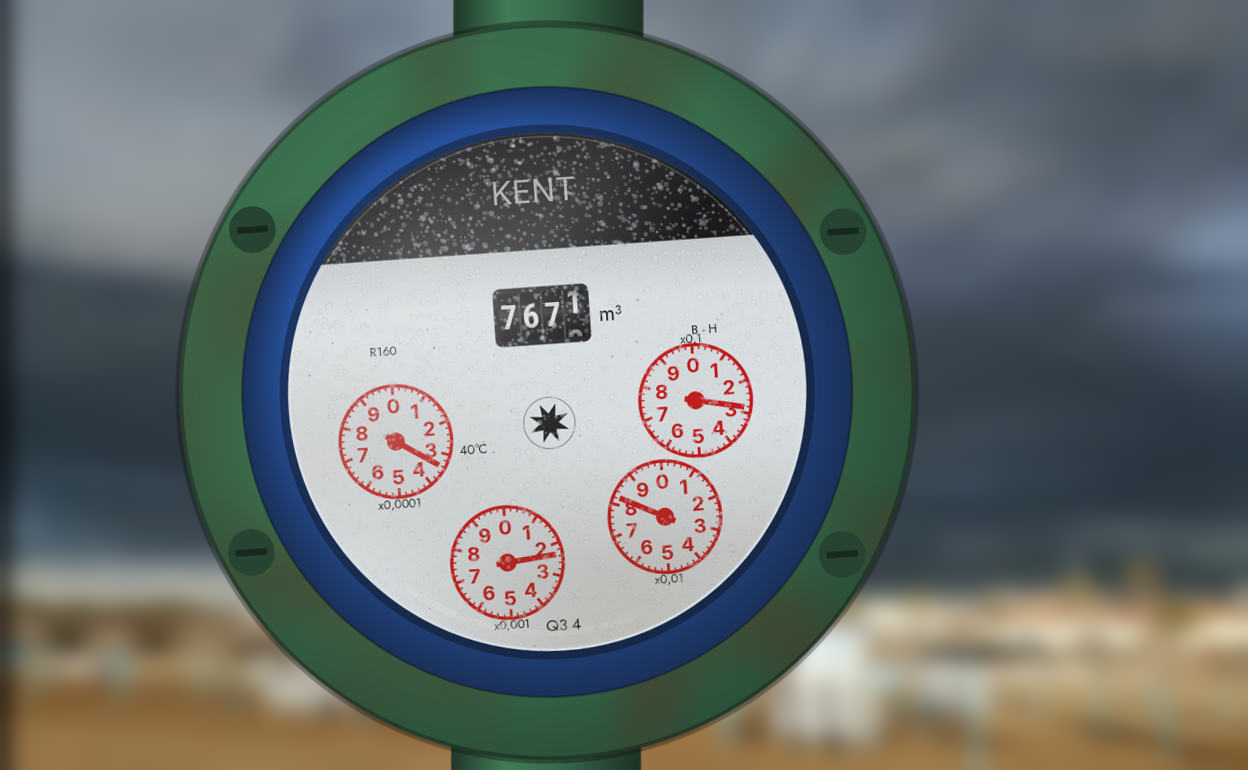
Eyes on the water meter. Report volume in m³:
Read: 7671.2823 m³
